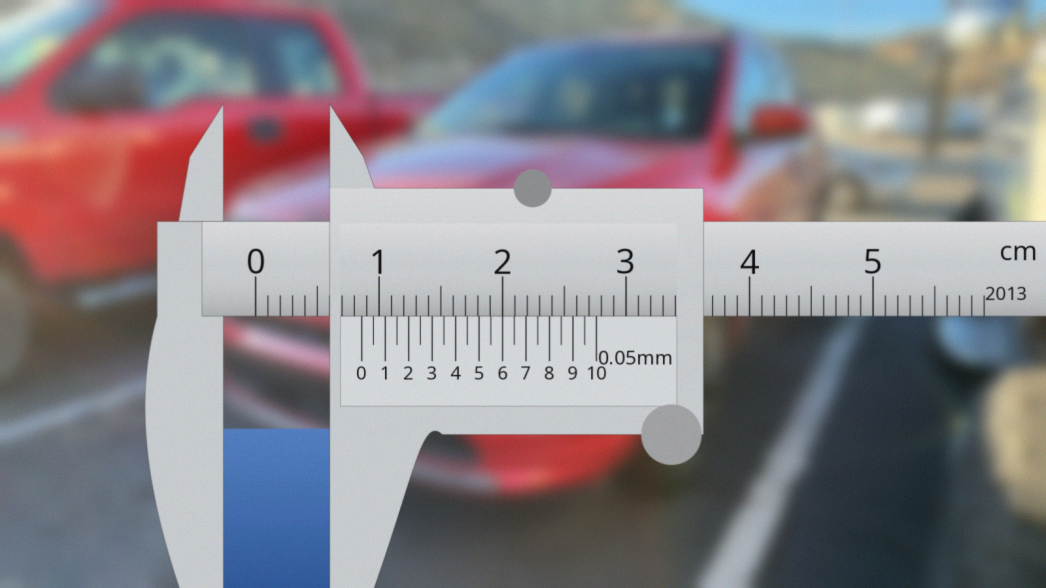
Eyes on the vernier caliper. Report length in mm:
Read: 8.6 mm
